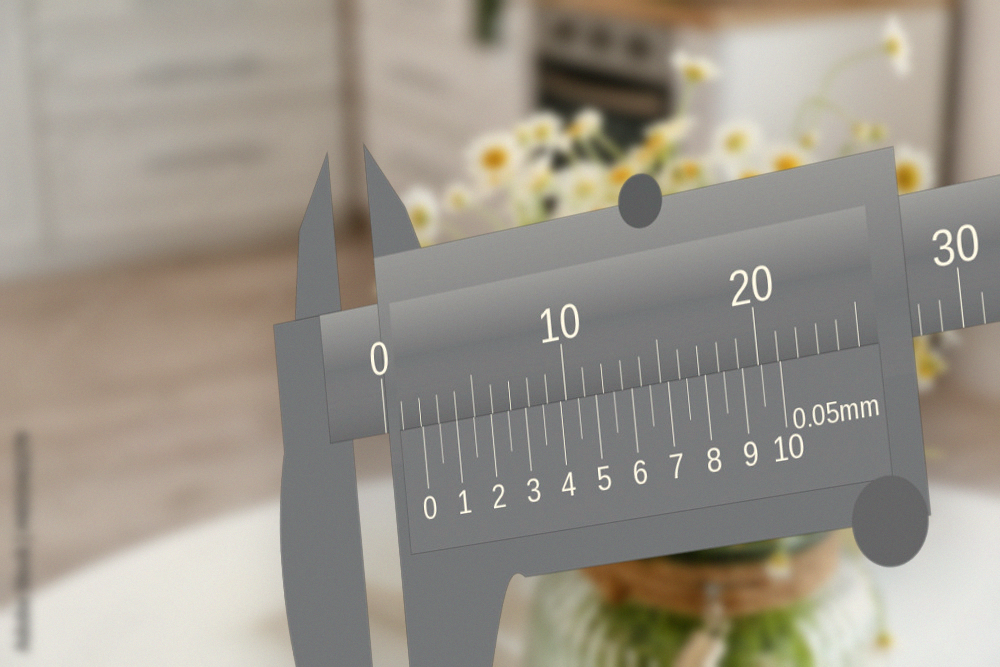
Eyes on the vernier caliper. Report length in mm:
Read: 2.1 mm
